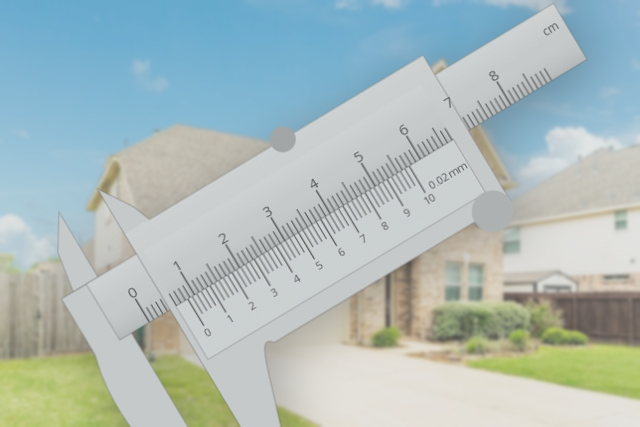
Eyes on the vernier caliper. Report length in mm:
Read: 8.5 mm
